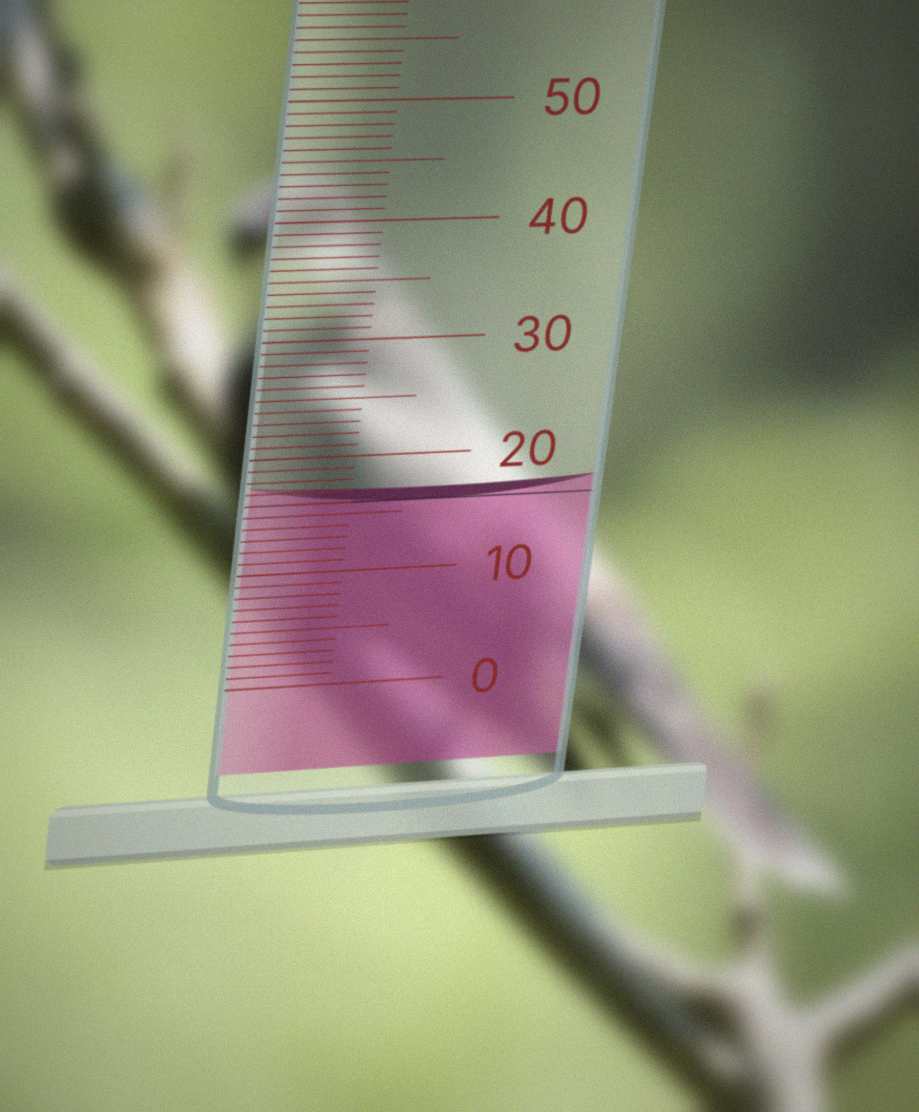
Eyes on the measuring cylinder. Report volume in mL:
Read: 16 mL
